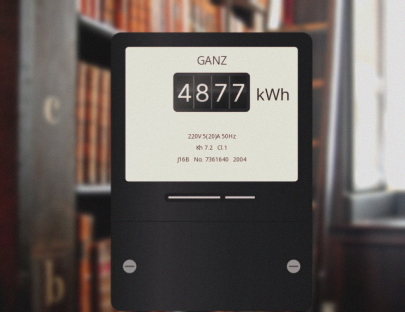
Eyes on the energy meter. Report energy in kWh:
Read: 4877 kWh
